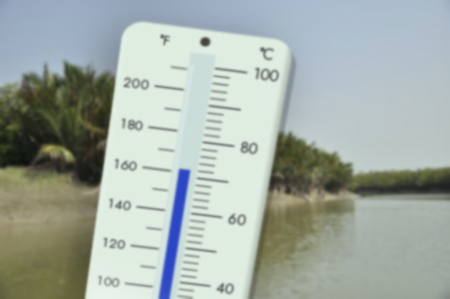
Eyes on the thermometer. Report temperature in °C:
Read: 72 °C
